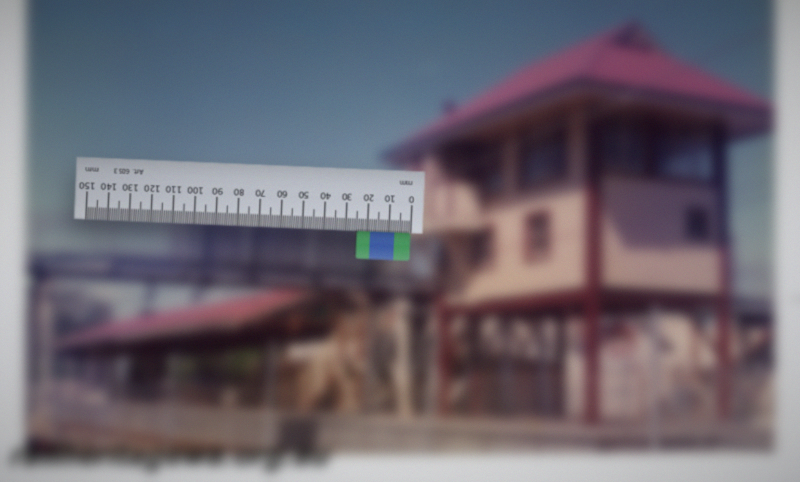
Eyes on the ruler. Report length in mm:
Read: 25 mm
